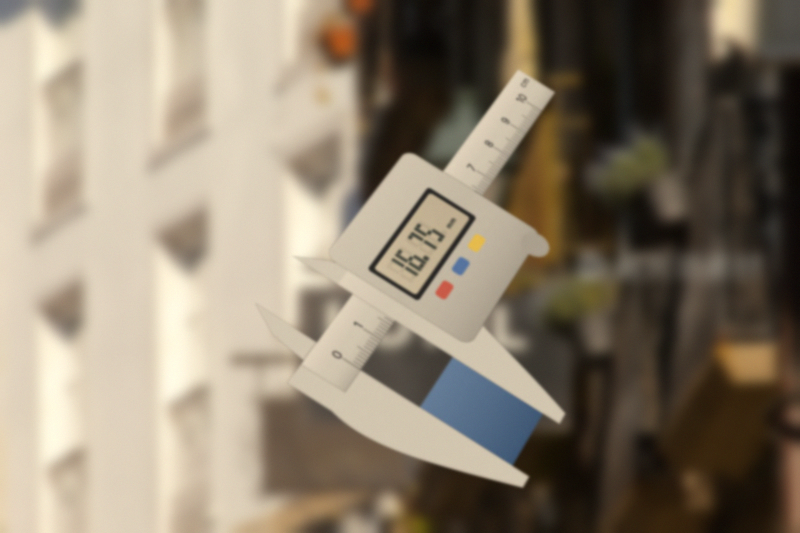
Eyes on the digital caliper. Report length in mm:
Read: 16.75 mm
